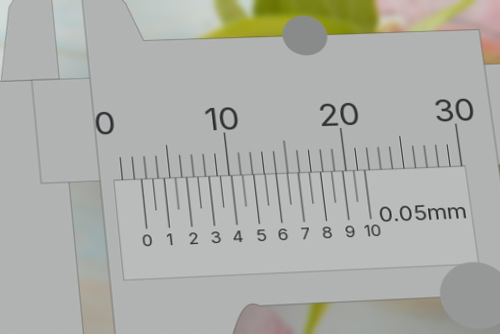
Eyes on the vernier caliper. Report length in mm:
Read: 2.6 mm
